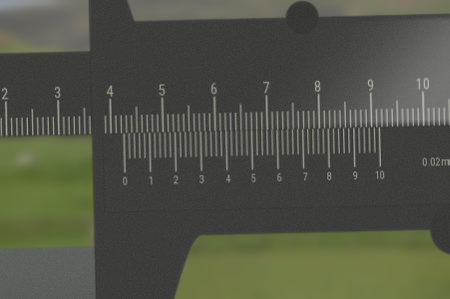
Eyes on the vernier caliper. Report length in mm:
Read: 42.5 mm
